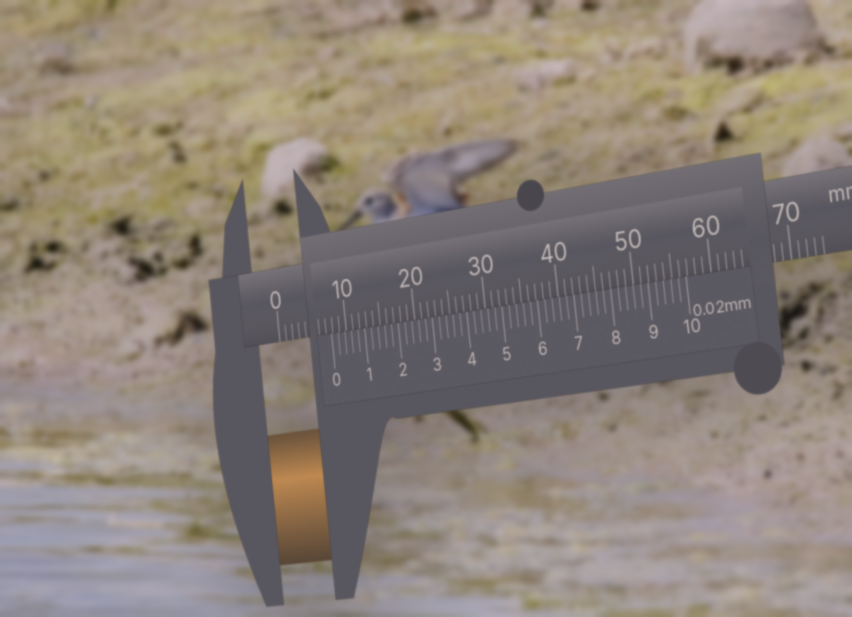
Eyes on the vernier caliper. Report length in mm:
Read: 7.8 mm
